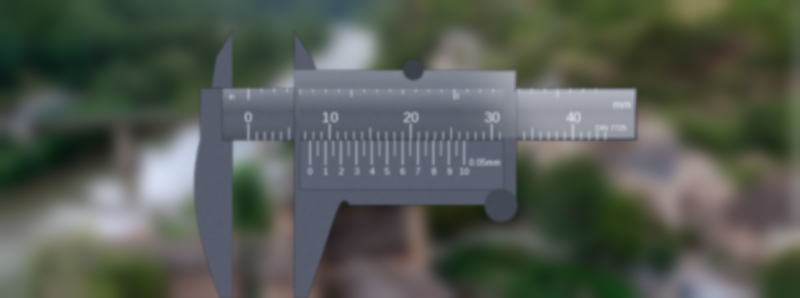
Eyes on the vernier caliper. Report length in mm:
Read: 7.6 mm
